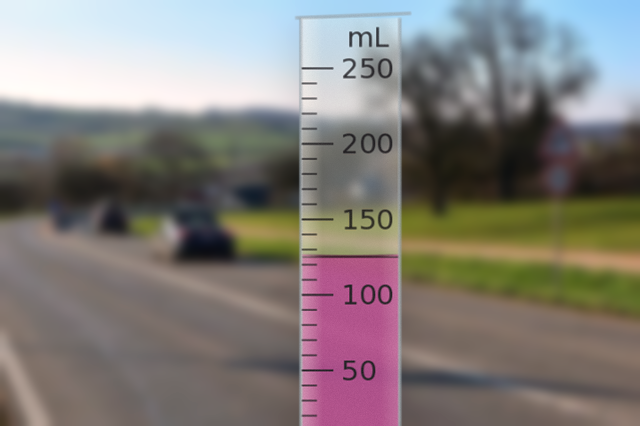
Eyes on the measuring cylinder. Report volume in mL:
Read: 125 mL
